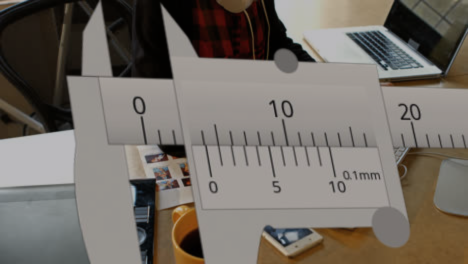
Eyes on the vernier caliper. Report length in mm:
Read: 4.1 mm
